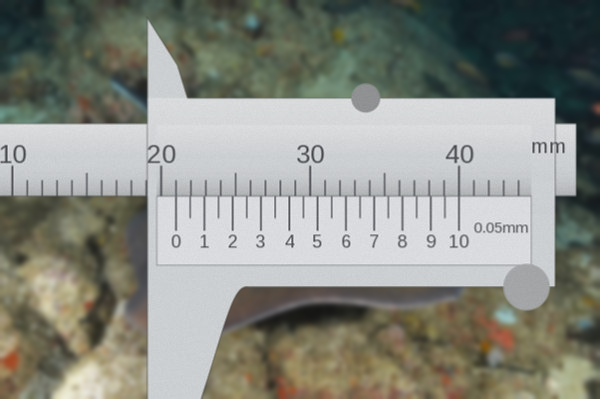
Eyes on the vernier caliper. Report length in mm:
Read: 21.0 mm
